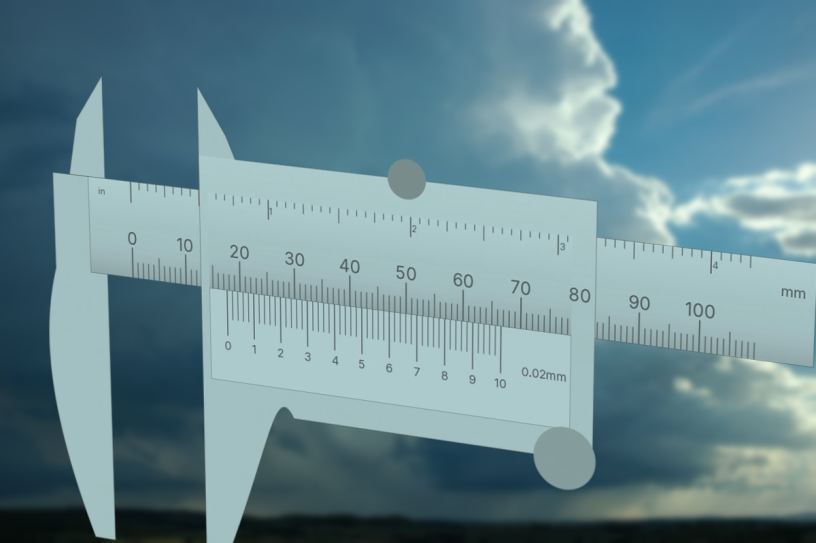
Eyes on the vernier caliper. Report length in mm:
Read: 17.6 mm
